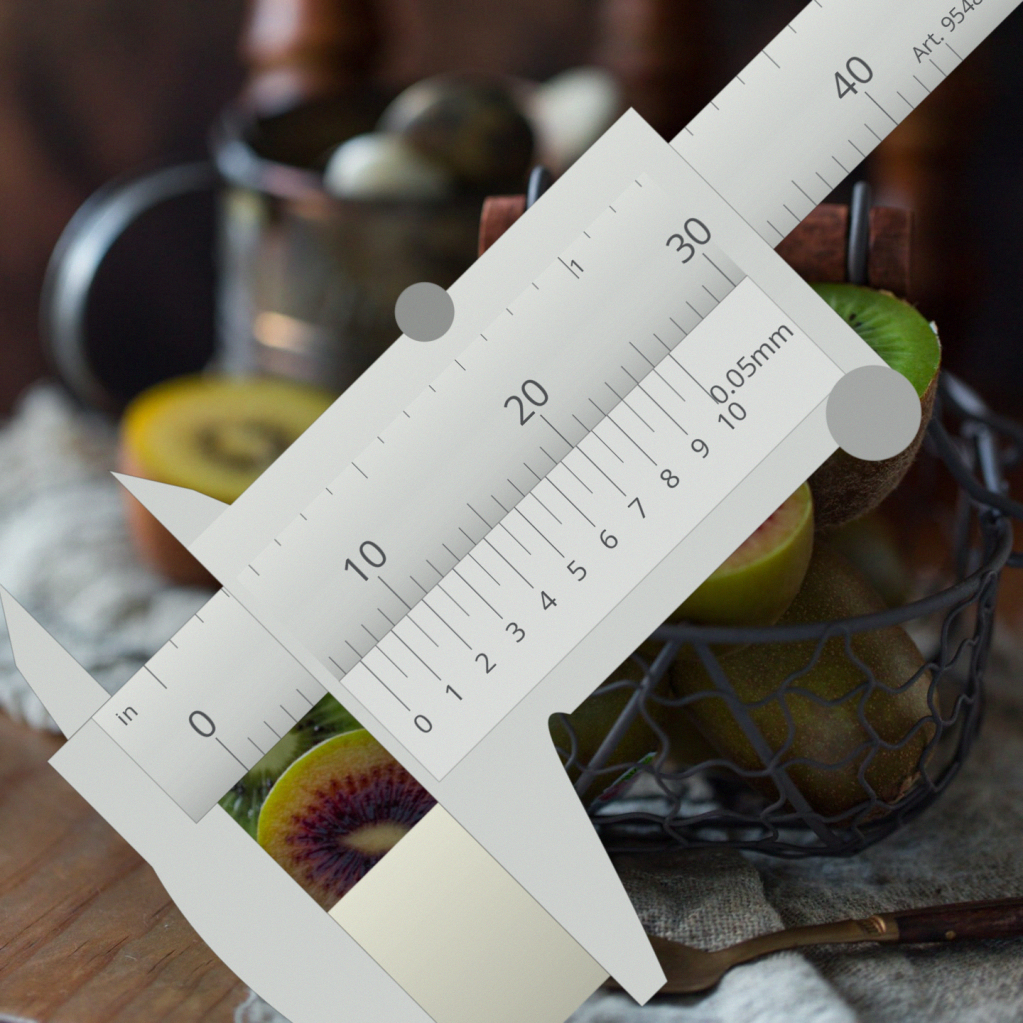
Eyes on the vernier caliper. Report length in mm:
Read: 6.85 mm
